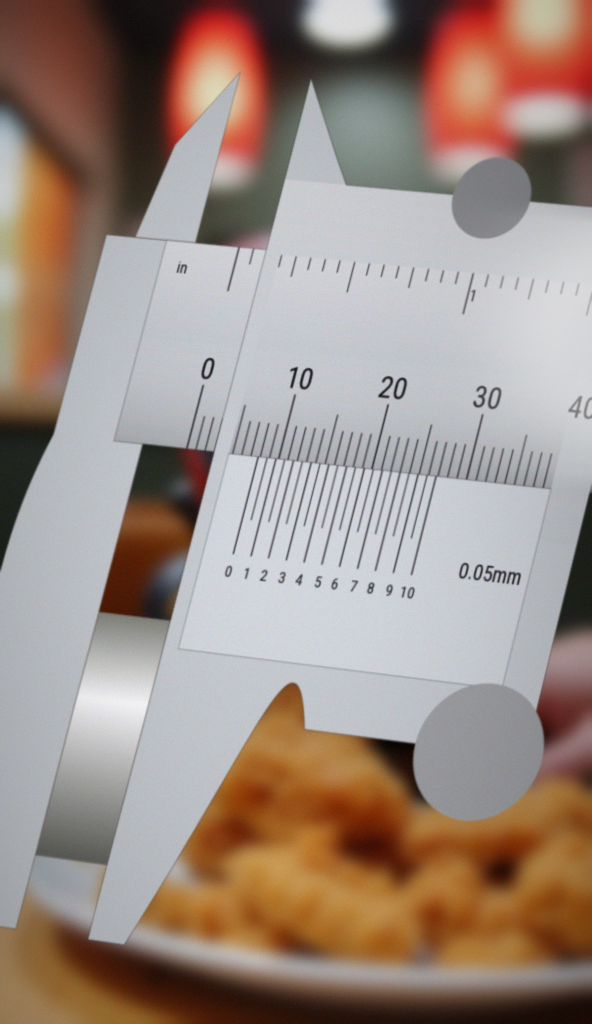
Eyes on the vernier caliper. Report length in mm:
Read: 7.8 mm
